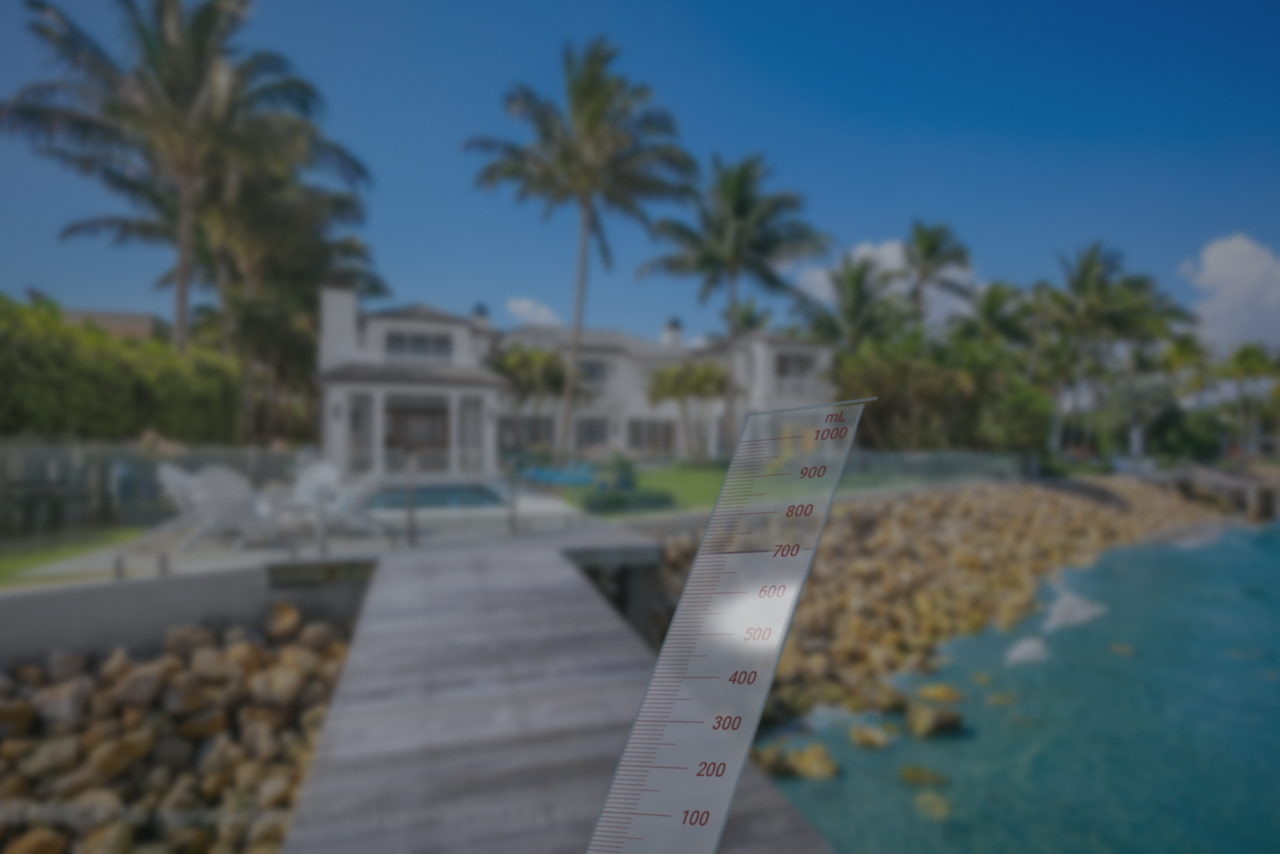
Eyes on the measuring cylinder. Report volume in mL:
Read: 700 mL
